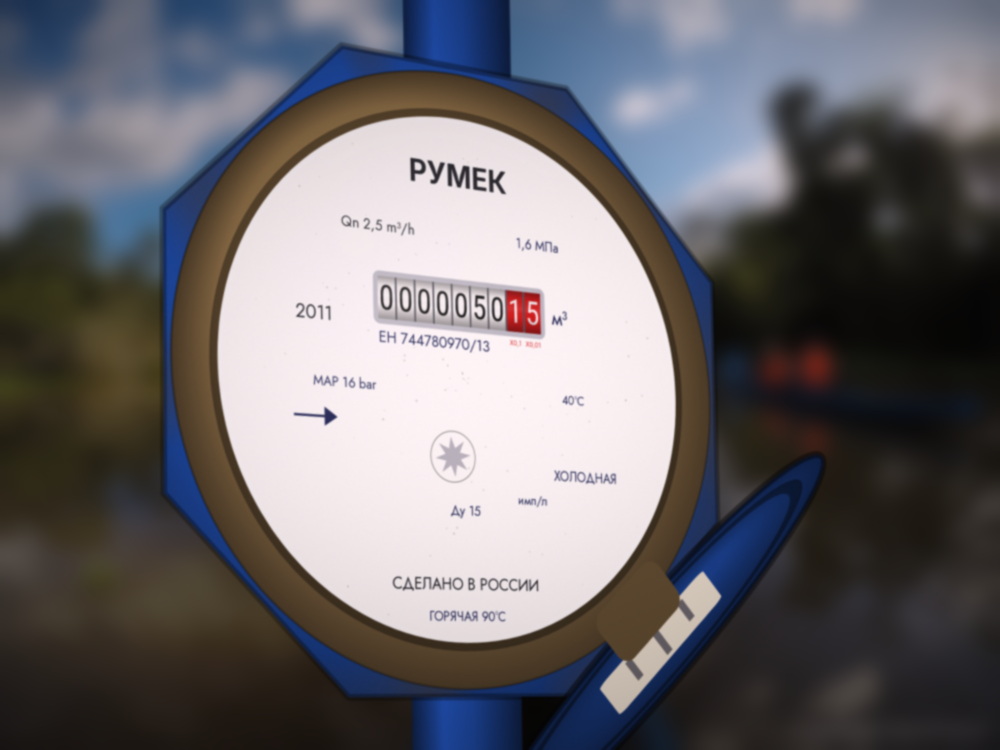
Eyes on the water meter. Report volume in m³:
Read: 50.15 m³
